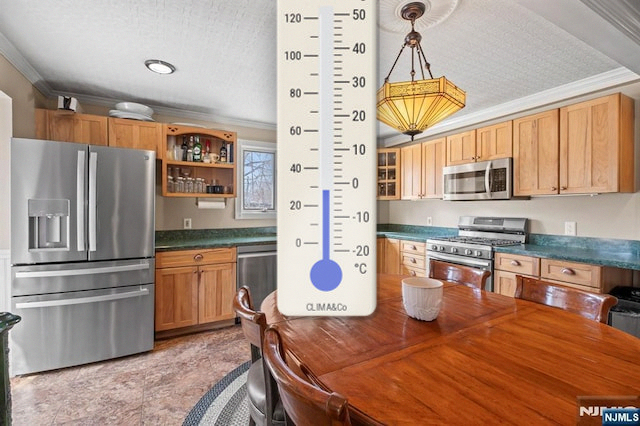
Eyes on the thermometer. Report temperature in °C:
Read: -2 °C
